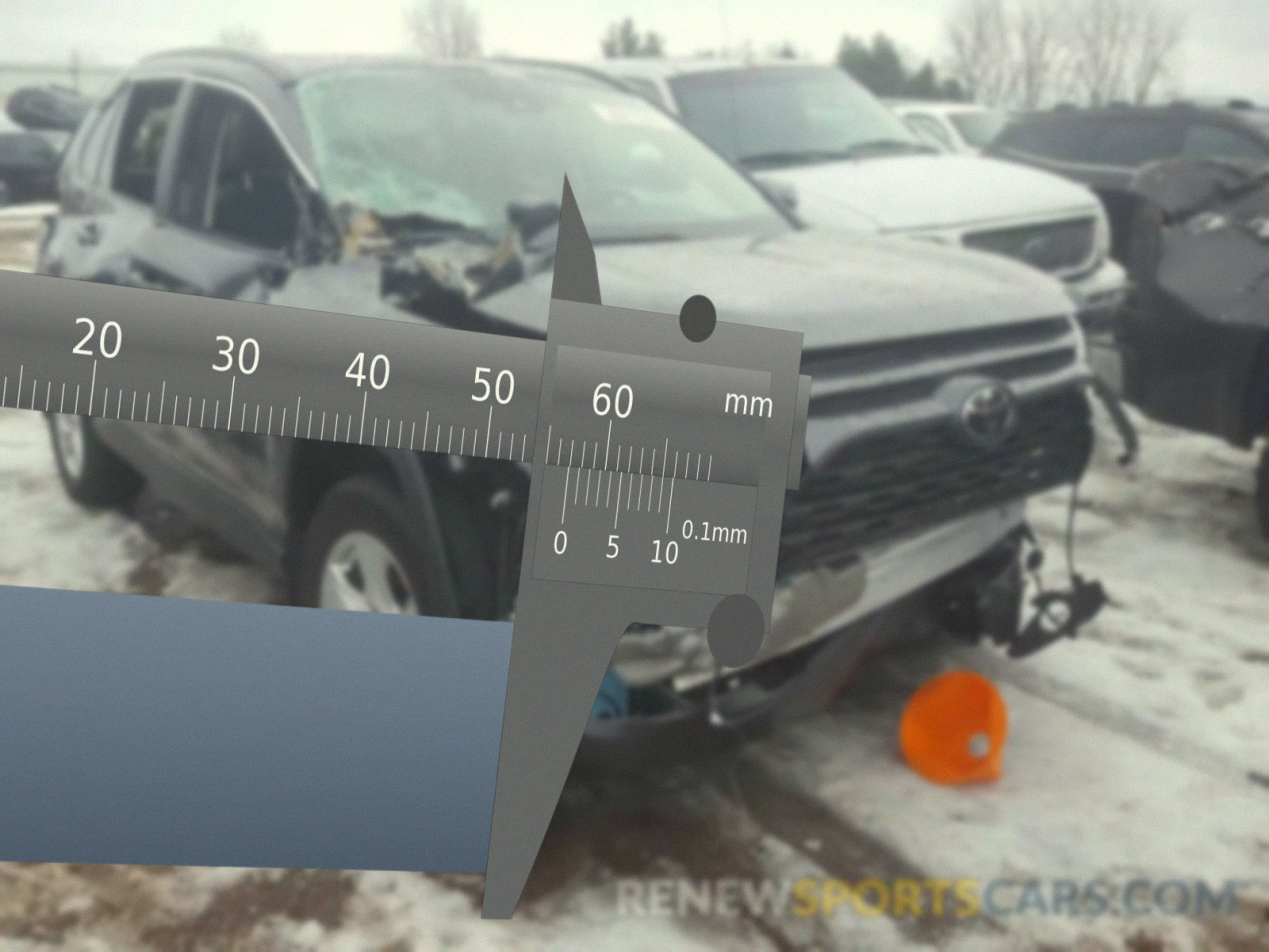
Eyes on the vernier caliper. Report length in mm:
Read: 56.9 mm
